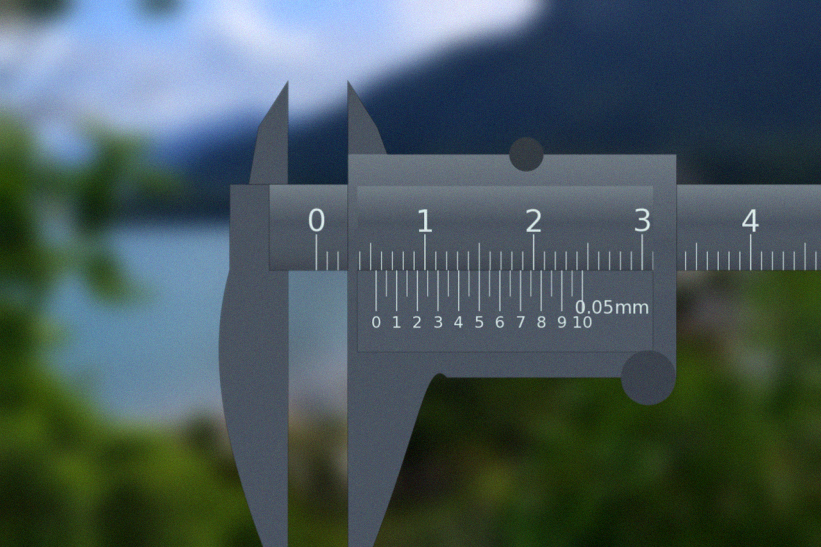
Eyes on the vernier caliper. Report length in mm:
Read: 5.5 mm
